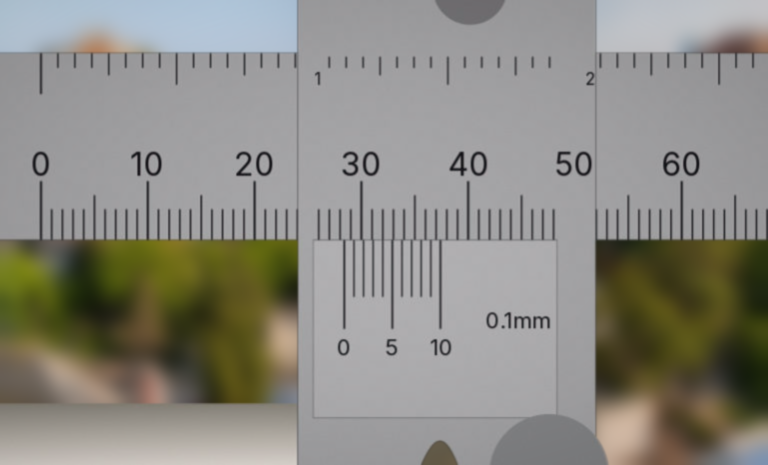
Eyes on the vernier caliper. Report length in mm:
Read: 28.4 mm
